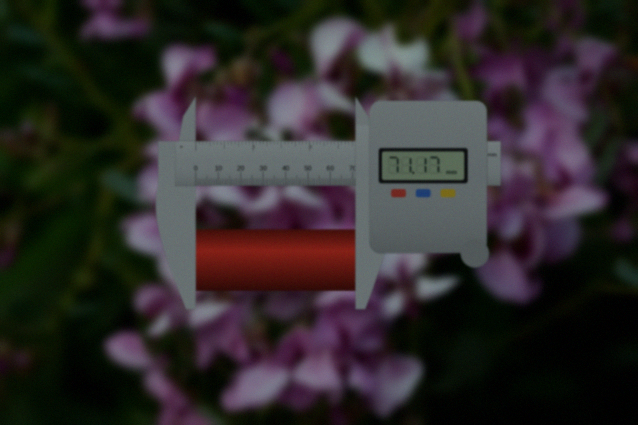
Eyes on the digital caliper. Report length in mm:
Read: 71.17 mm
